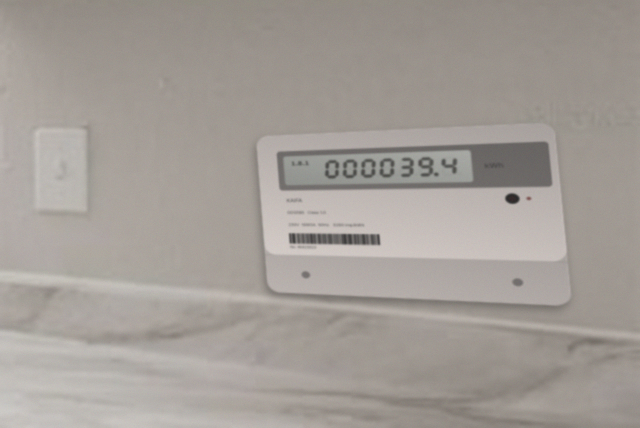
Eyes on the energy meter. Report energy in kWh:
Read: 39.4 kWh
